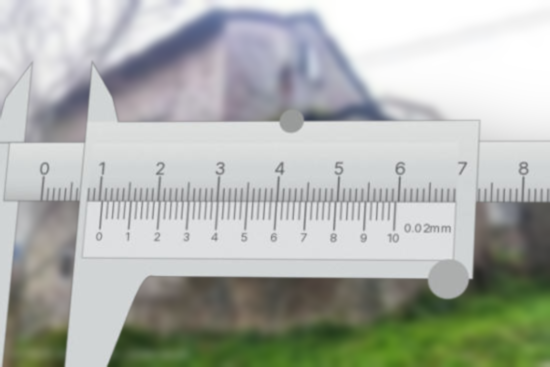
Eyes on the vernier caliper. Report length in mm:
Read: 10.5 mm
